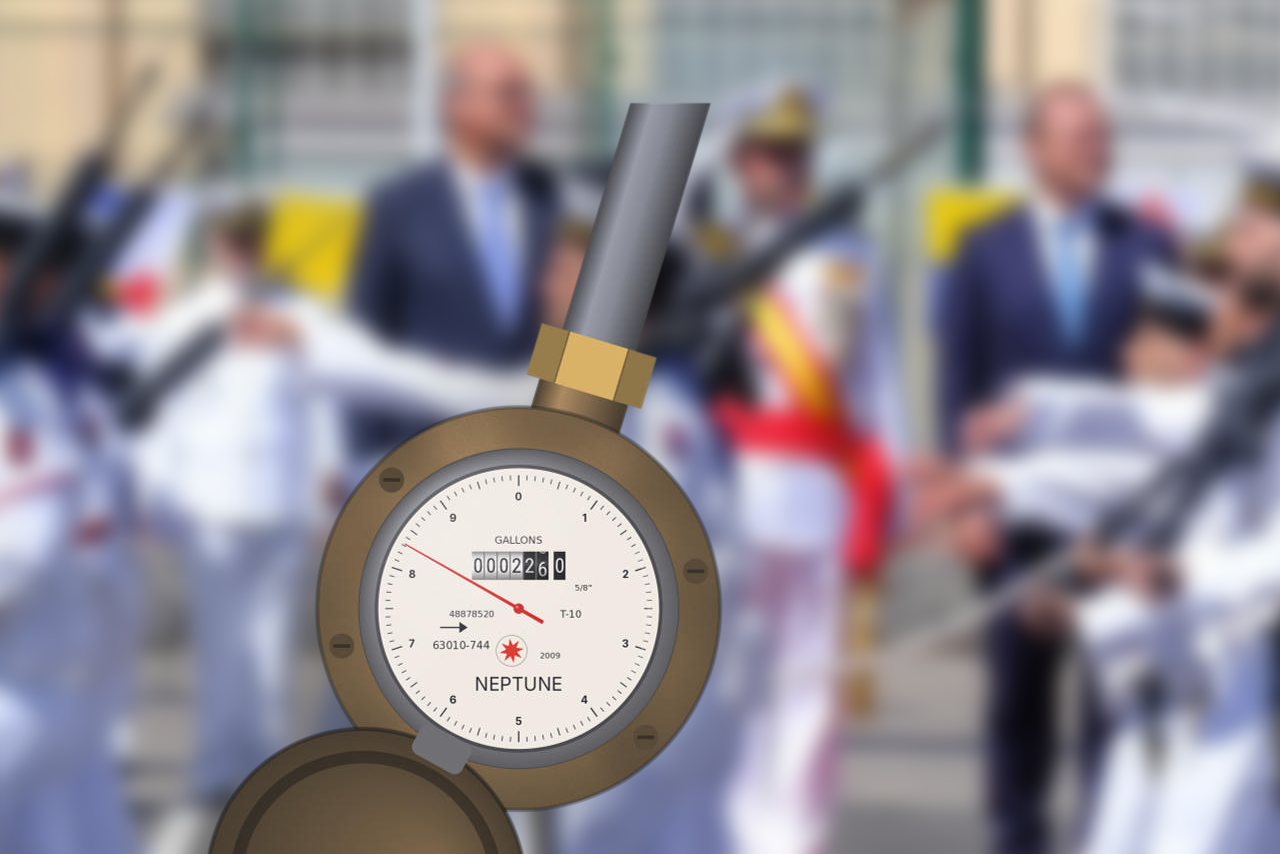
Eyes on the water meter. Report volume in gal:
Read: 2258.3 gal
